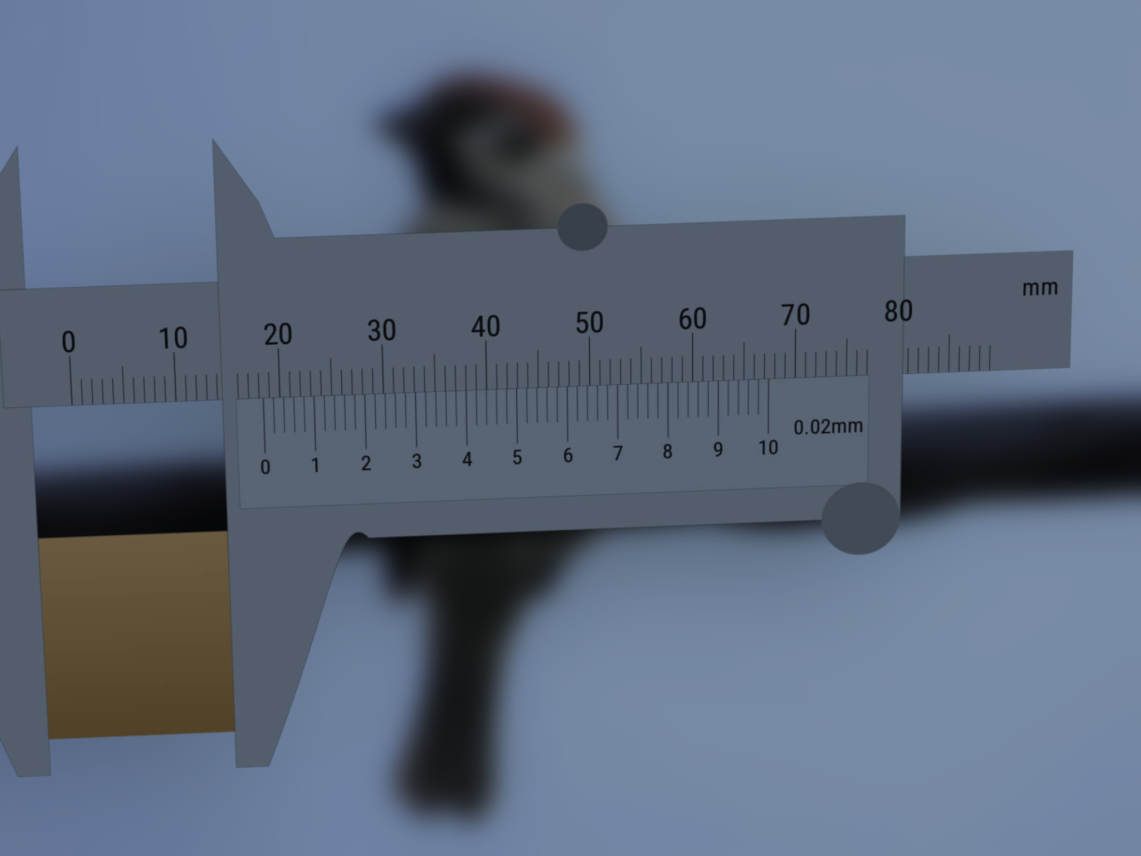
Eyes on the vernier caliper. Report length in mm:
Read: 18.4 mm
